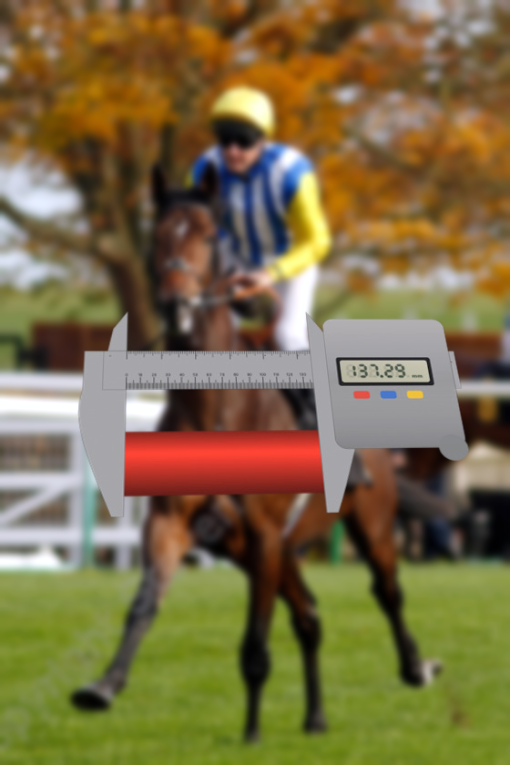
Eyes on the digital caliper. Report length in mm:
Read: 137.29 mm
